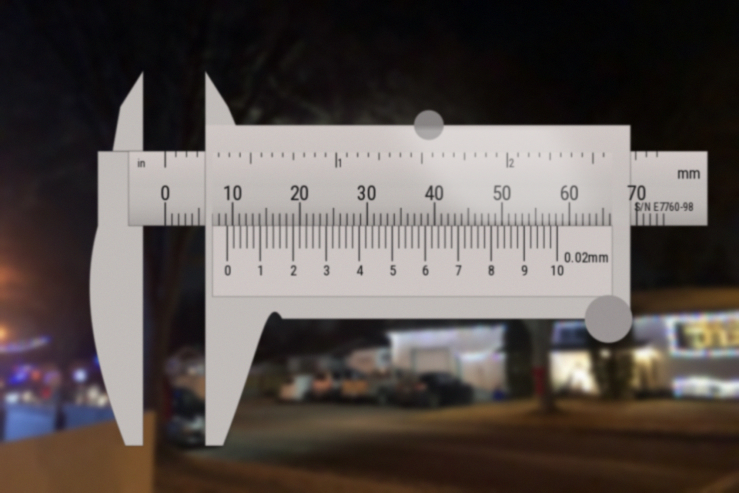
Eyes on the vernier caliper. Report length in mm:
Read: 9.2 mm
